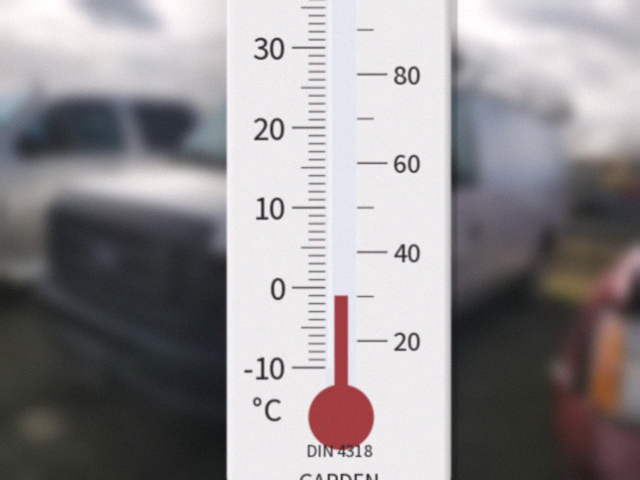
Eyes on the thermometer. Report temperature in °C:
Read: -1 °C
